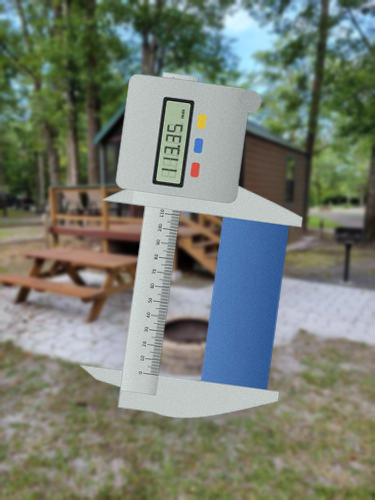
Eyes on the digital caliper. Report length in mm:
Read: 113.35 mm
